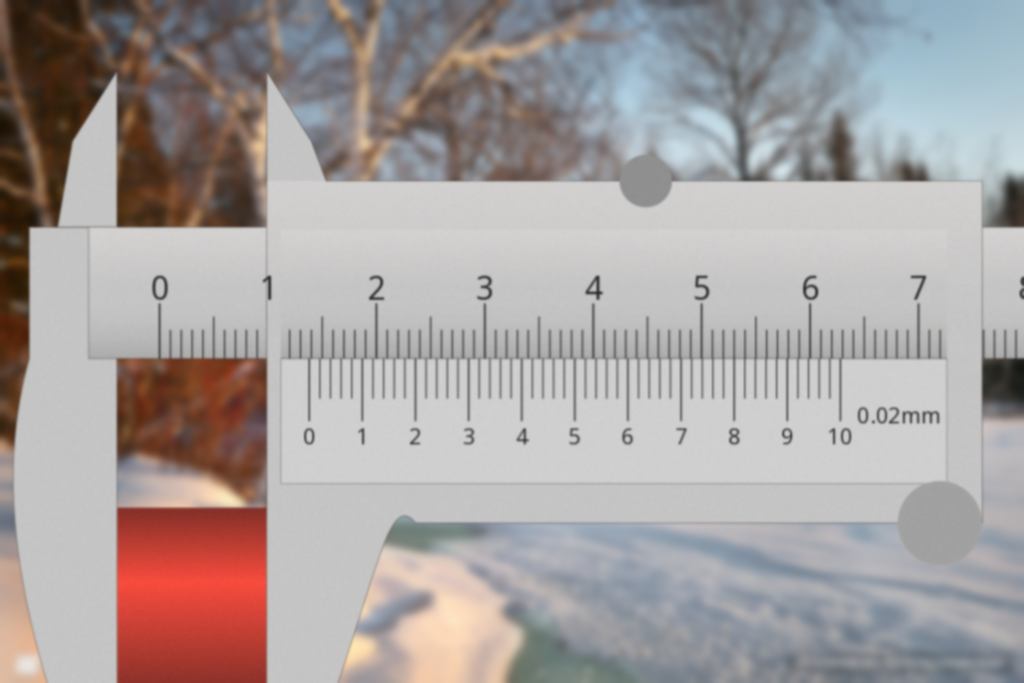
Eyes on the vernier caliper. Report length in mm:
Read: 13.8 mm
